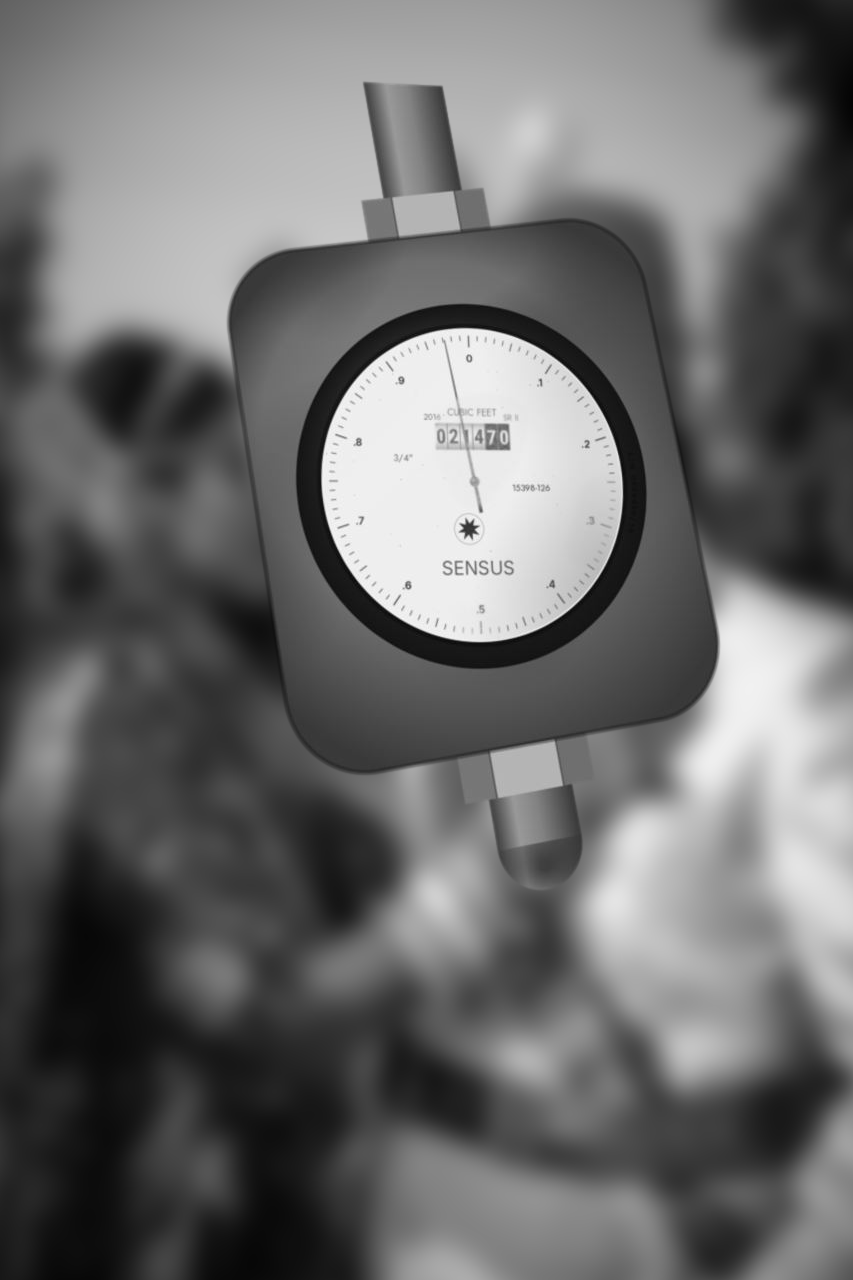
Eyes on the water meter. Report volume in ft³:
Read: 21469.97 ft³
